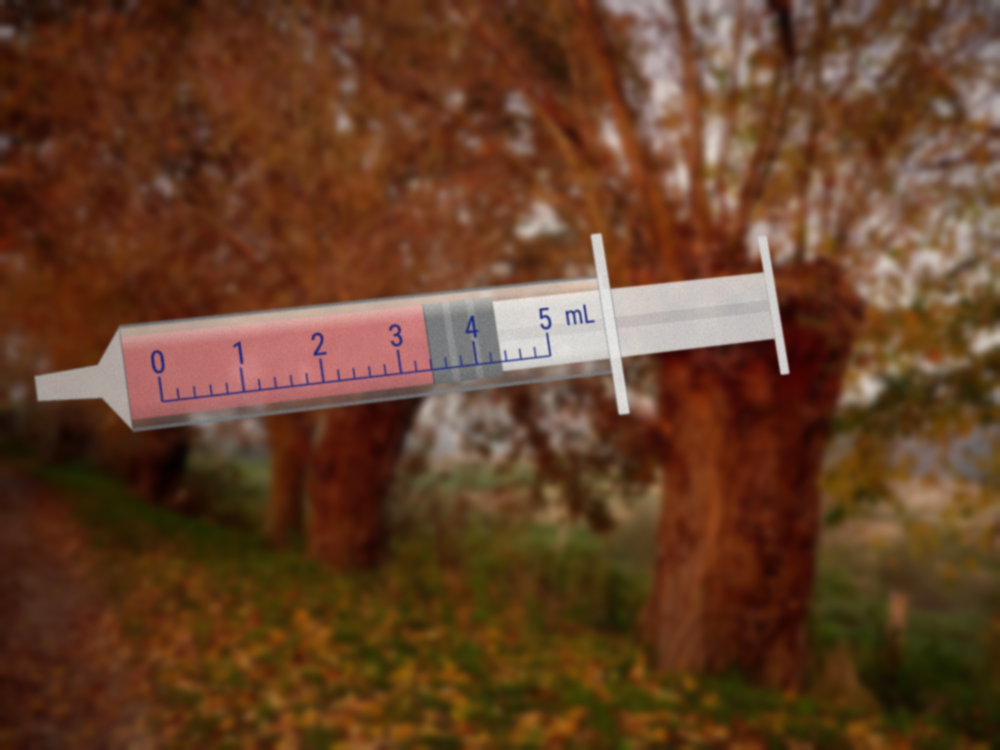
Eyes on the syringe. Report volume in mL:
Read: 3.4 mL
